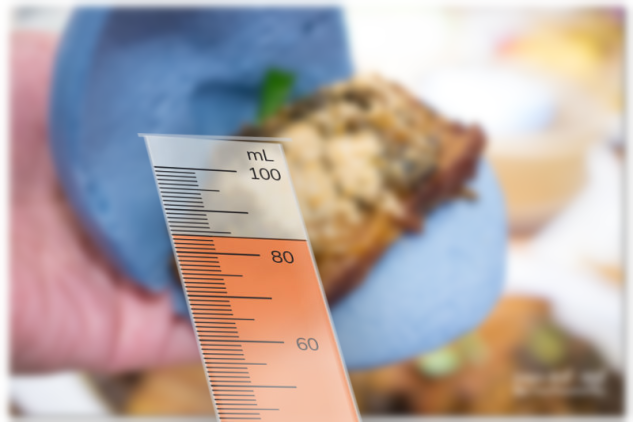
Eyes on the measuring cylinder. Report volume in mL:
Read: 84 mL
